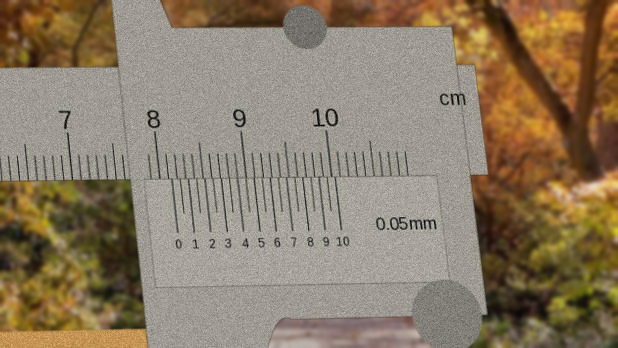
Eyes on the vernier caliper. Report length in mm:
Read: 81.4 mm
